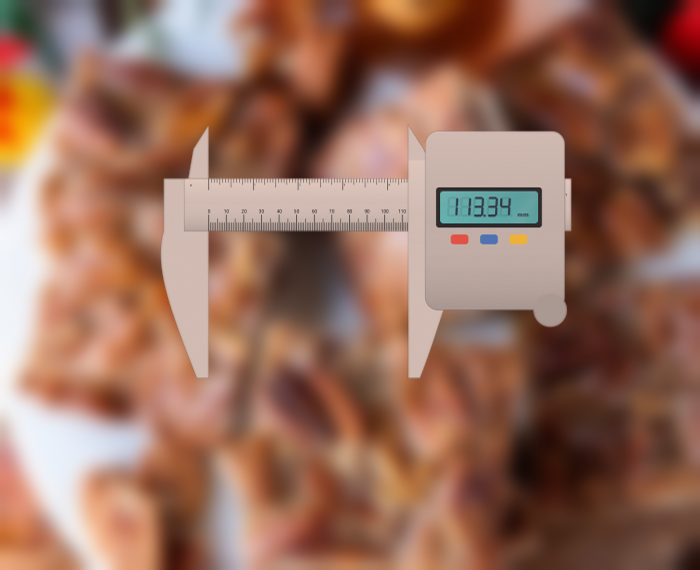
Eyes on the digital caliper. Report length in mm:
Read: 113.34 mm
